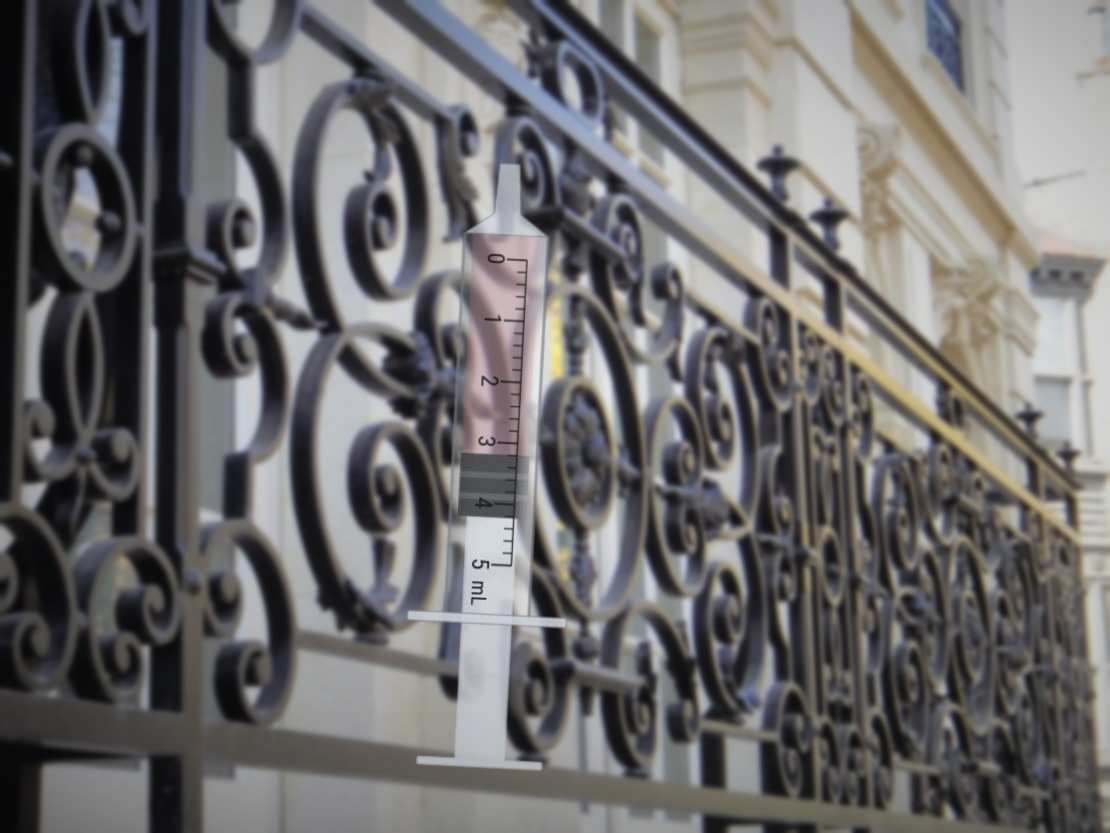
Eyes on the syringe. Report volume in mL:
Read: 3.2 mL
